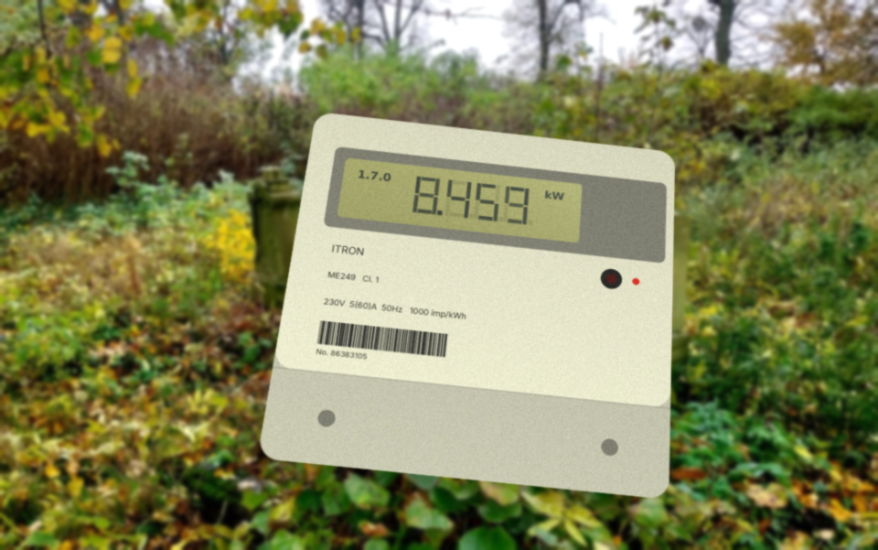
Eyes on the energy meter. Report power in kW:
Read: 8.459 kW
